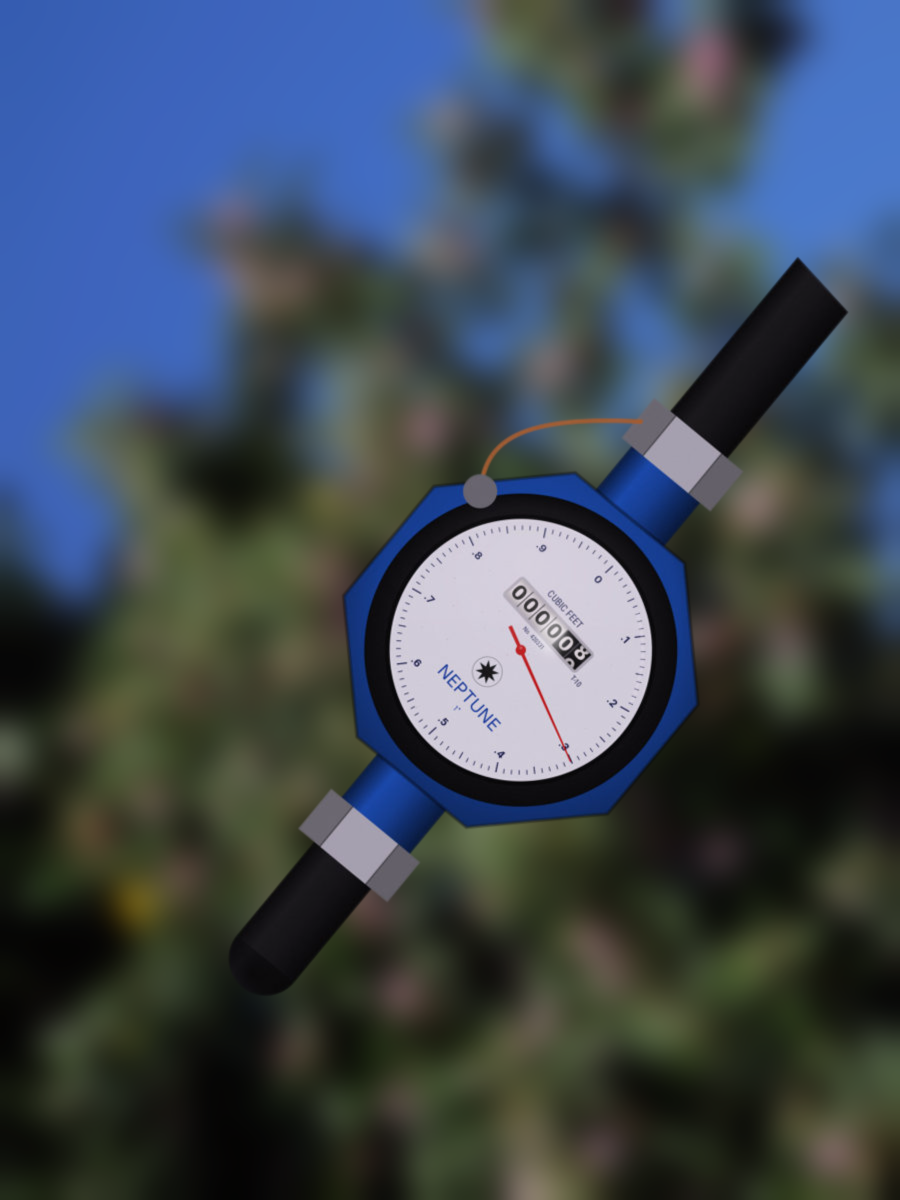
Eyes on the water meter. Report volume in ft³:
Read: 8.30 ft³
